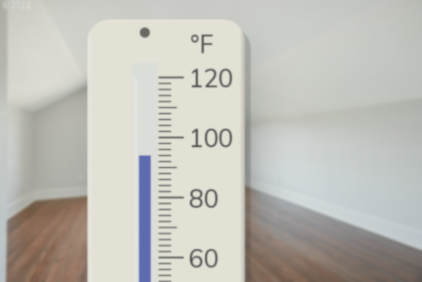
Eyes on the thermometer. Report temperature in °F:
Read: 94 °F
